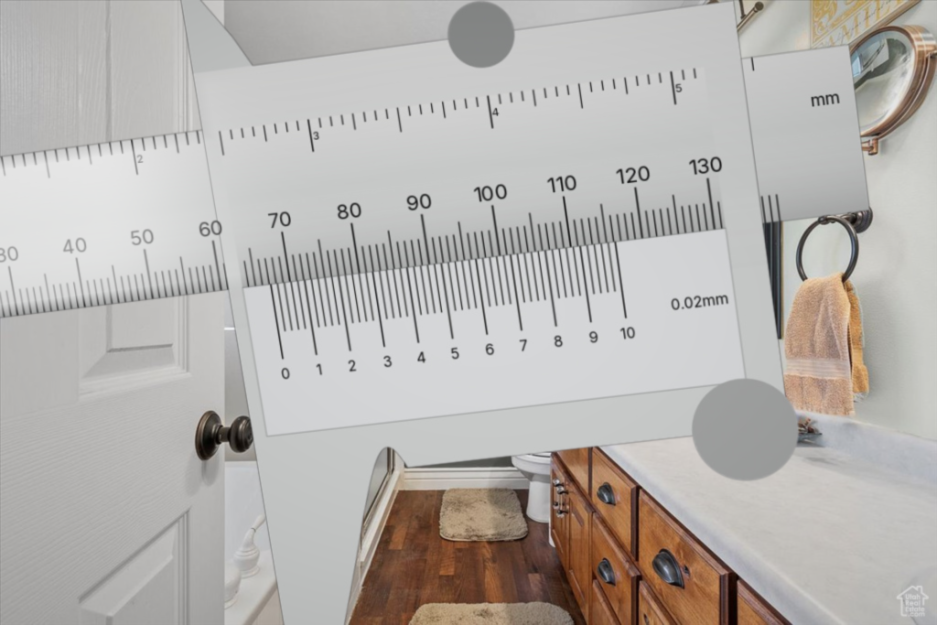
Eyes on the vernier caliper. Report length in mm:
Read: 67.2 mm
